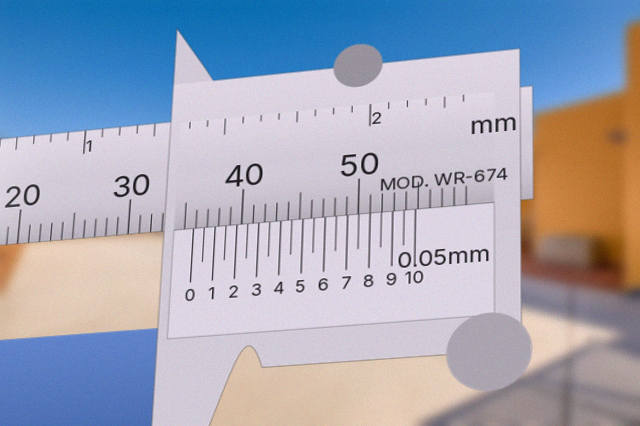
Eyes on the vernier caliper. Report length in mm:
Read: 35.8 mm
